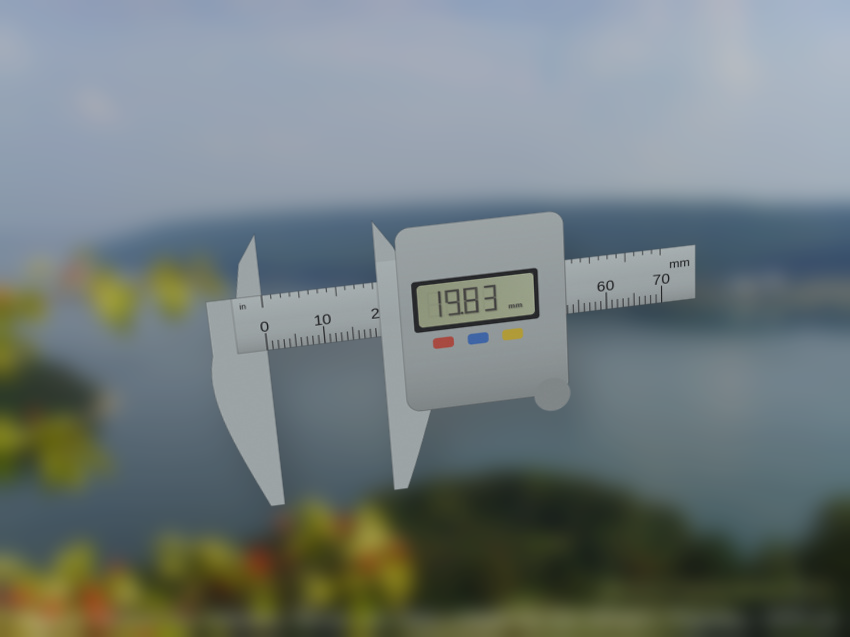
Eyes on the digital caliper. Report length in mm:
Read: 19.83 mm
